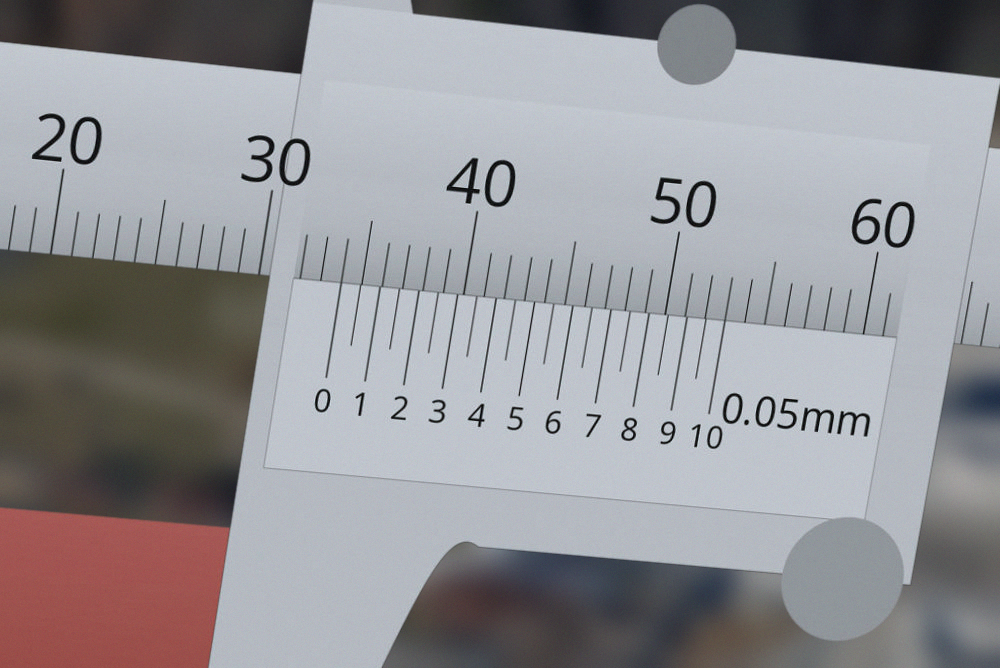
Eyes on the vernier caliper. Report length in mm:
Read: 34.0 mm
